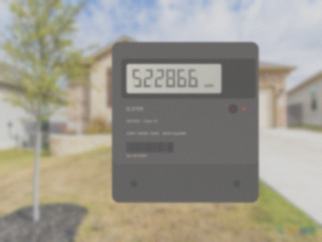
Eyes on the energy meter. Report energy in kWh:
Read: 522866 kWh
